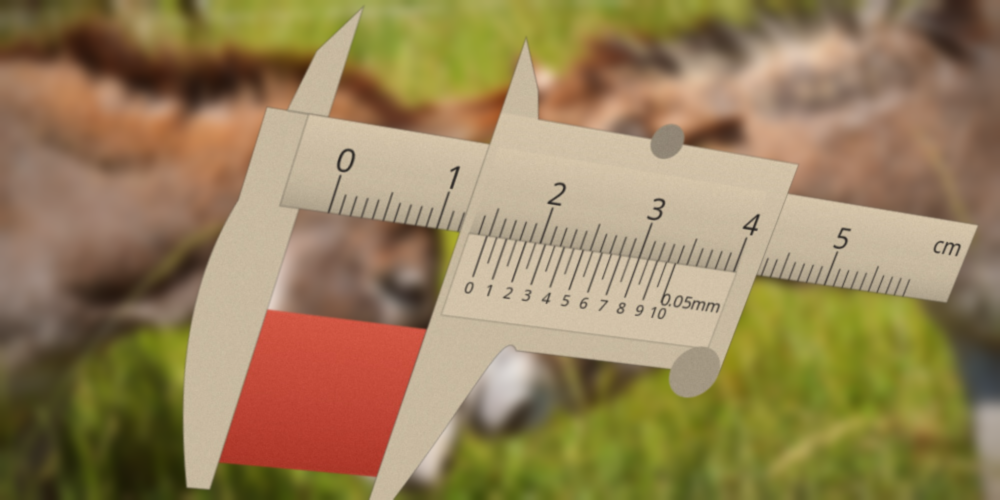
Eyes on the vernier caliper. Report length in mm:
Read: 14.8 mm
